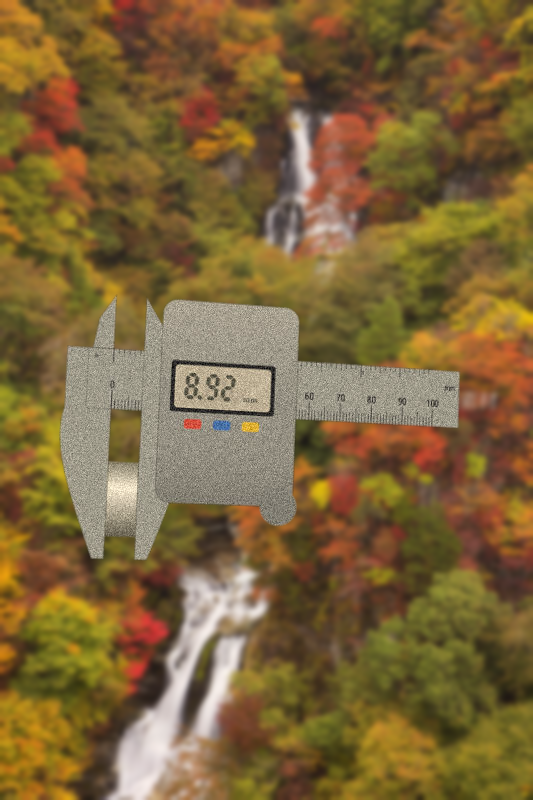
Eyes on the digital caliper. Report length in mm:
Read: 8.92 mm
